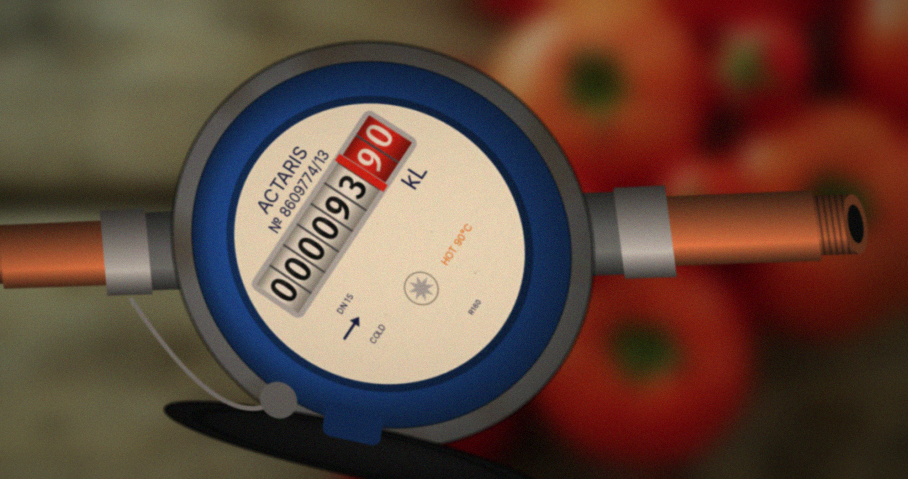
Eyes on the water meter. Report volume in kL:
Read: 93.90 kL
